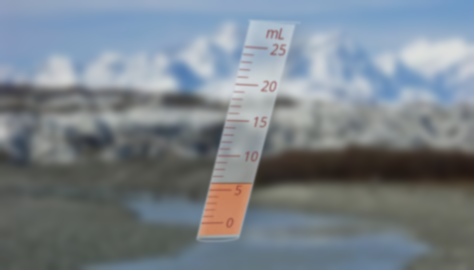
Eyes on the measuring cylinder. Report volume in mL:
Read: 6 mL
